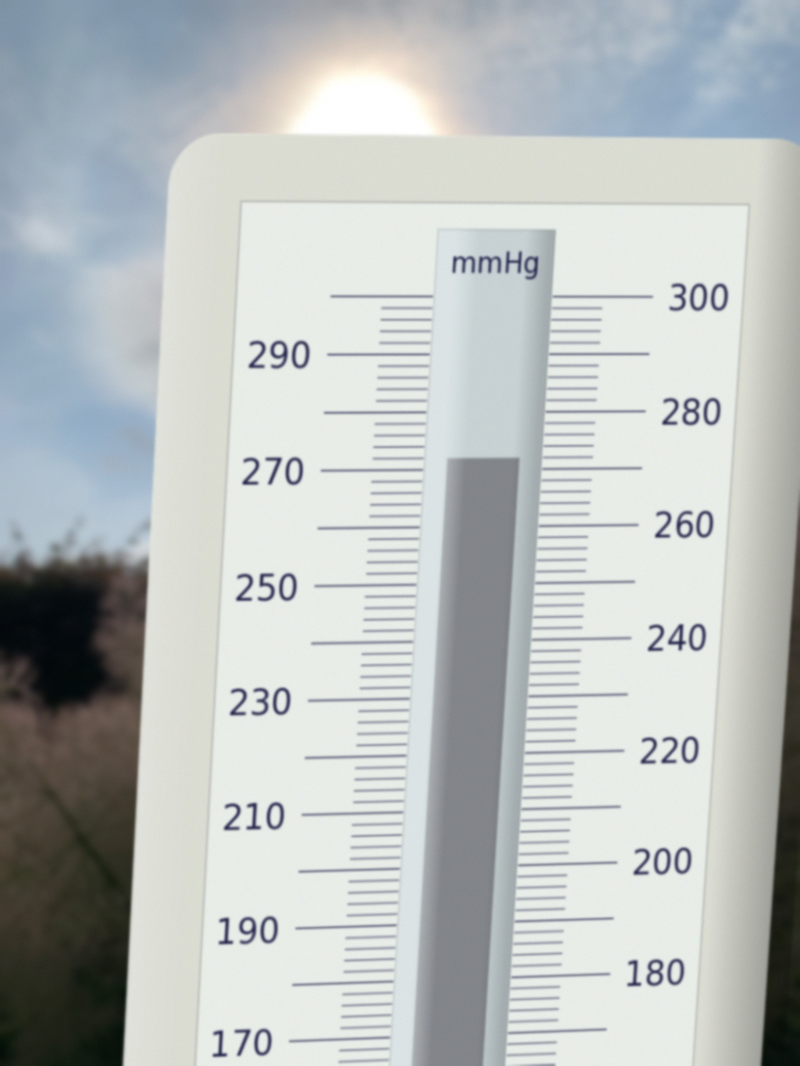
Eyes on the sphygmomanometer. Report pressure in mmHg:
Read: 272 mmHg
